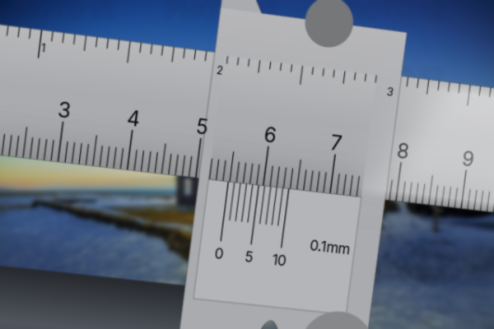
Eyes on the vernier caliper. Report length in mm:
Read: 54.8 mm
